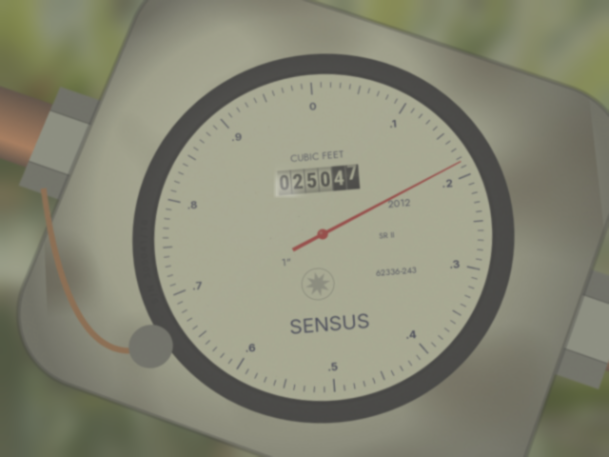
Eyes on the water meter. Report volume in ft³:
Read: 25047.18 ft³
